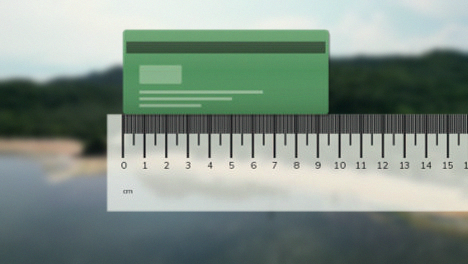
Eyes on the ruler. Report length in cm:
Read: 9.5 cm
